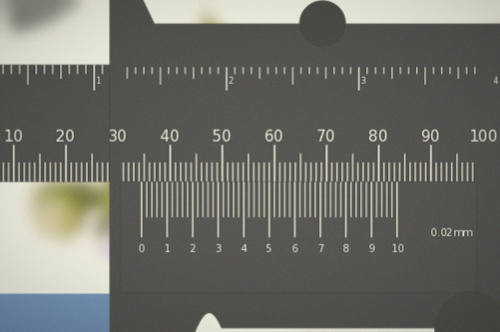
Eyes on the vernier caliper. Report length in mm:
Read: 34.5 mm
